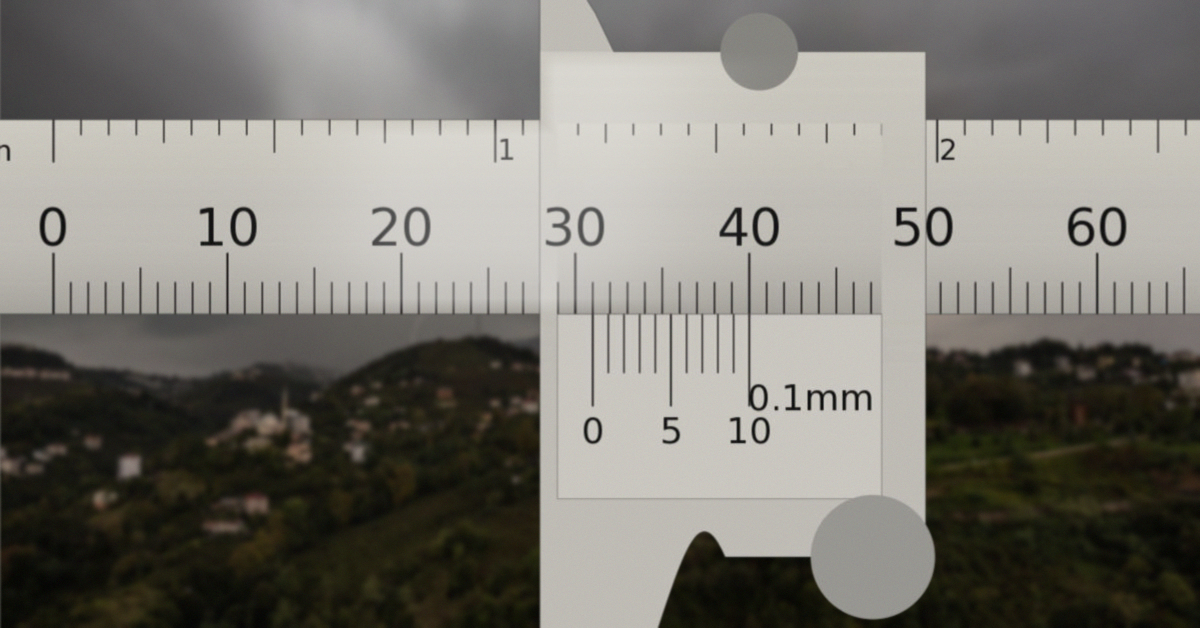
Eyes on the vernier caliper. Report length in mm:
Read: 31.0 mm
